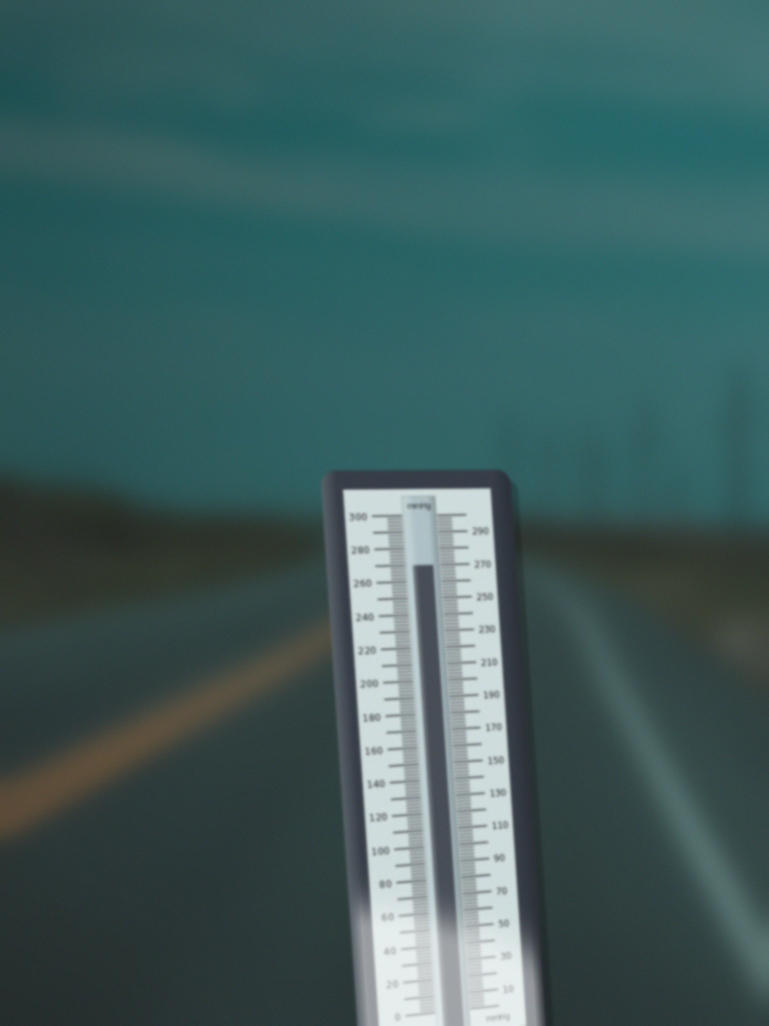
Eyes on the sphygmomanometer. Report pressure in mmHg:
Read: 270 mmHg
